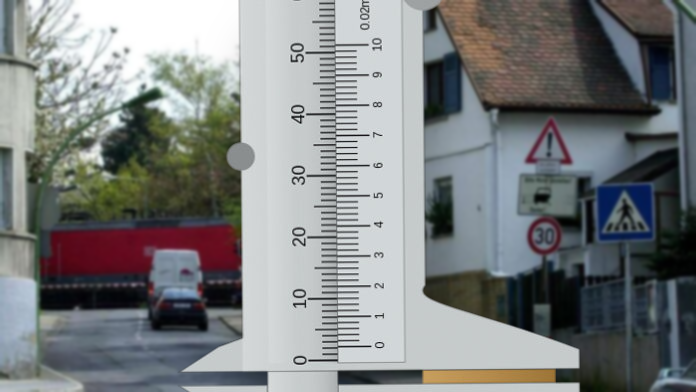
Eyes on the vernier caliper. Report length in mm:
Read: 2.2 mm
